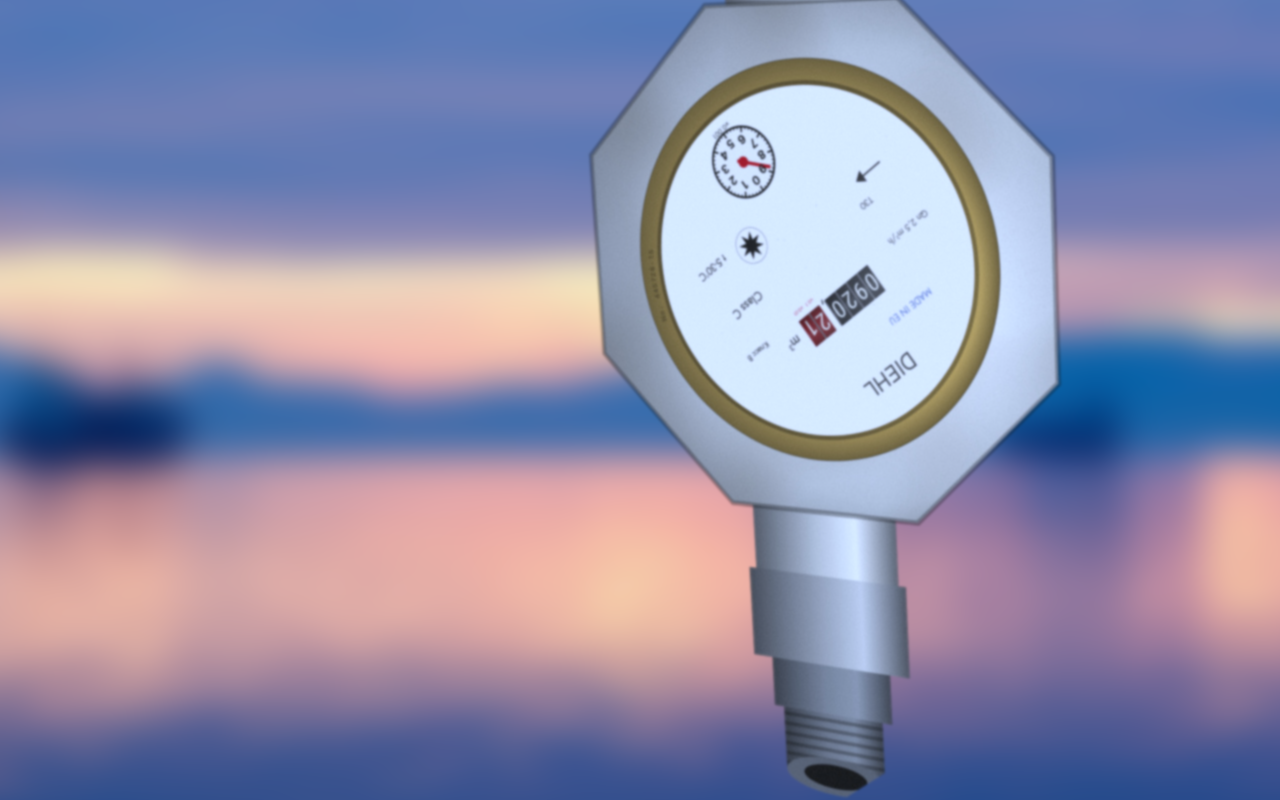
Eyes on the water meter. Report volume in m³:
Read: 920.208 m³
